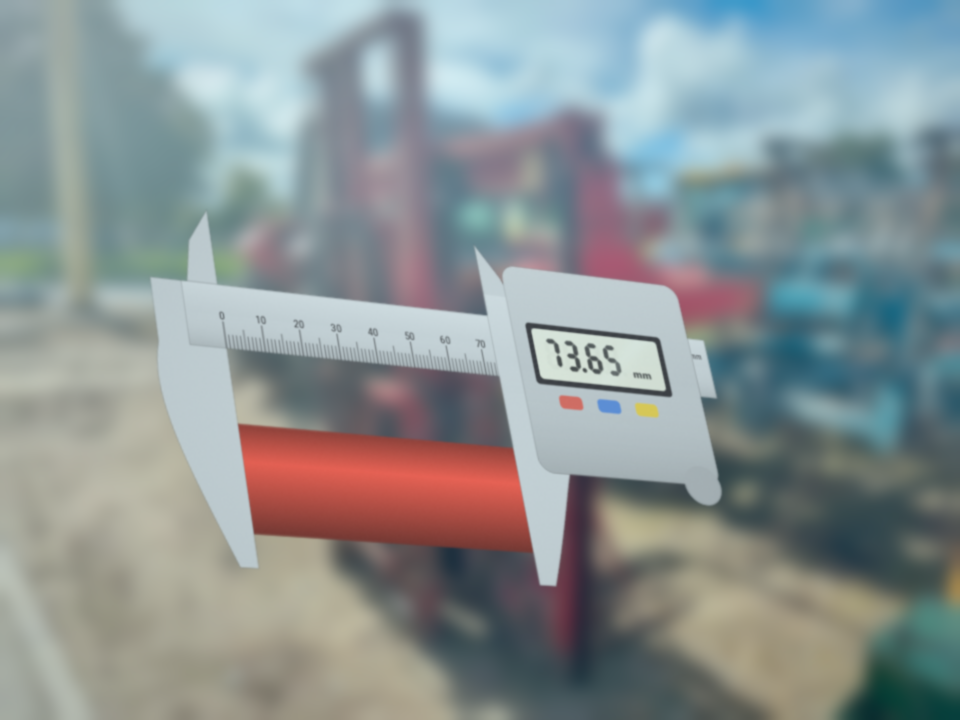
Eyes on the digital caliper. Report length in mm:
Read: 73.65 mm
